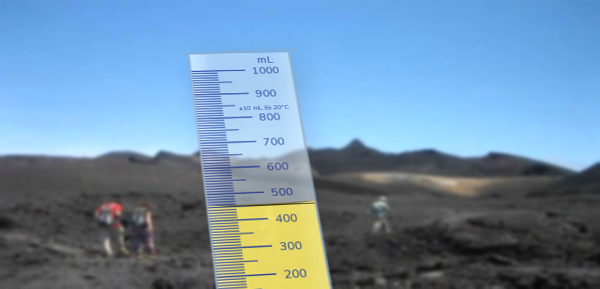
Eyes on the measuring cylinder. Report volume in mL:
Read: 450 mL
